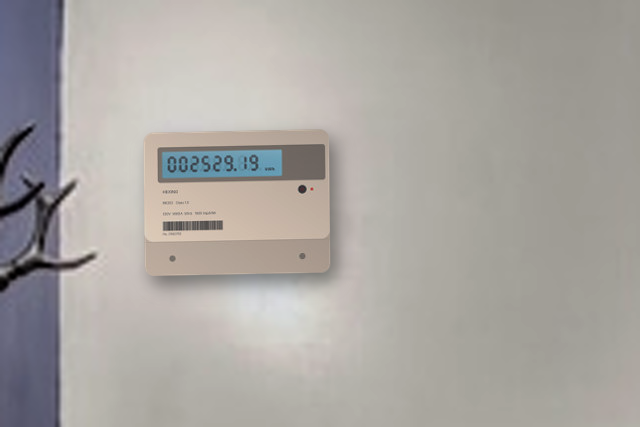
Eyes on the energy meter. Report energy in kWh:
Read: 2529.19 kWh
